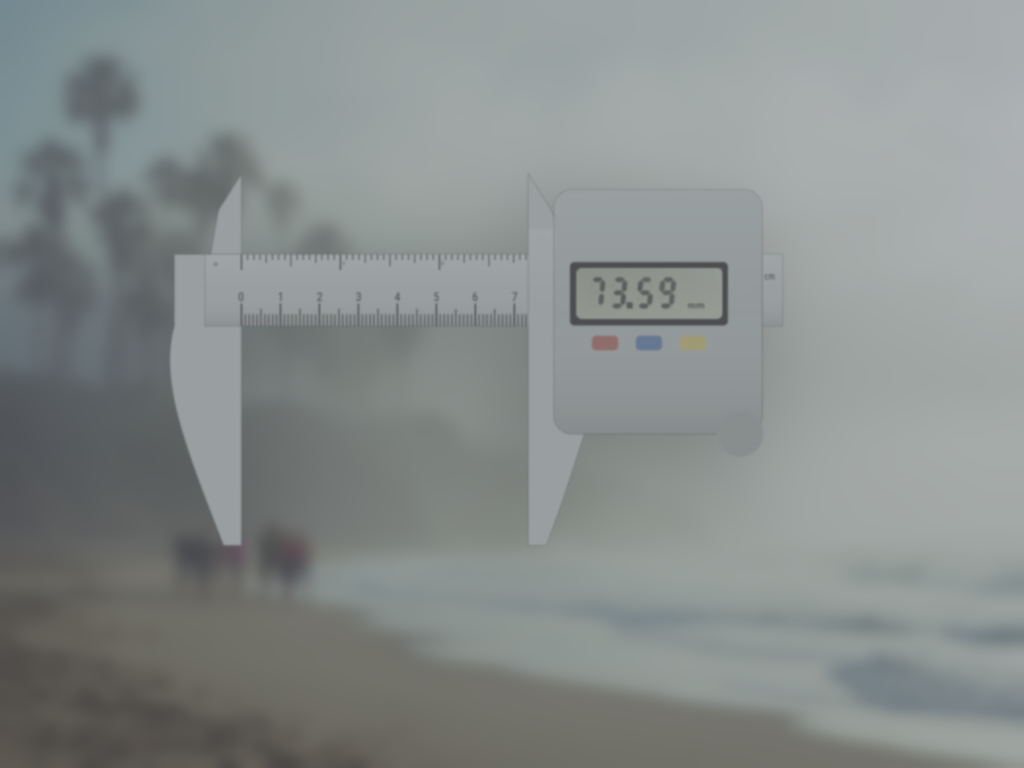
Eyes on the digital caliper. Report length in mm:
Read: 73.59 mm
